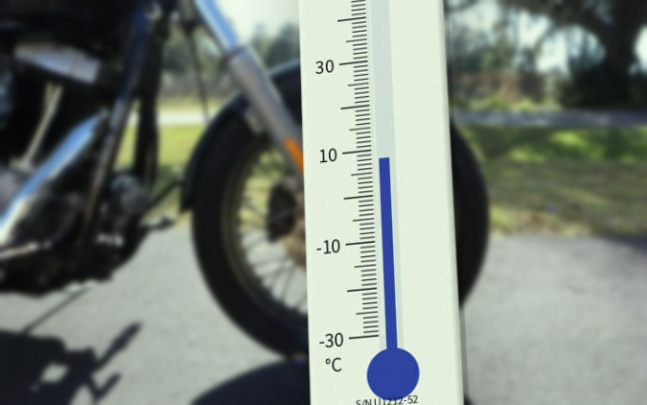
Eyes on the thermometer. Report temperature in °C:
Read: 8 °C
